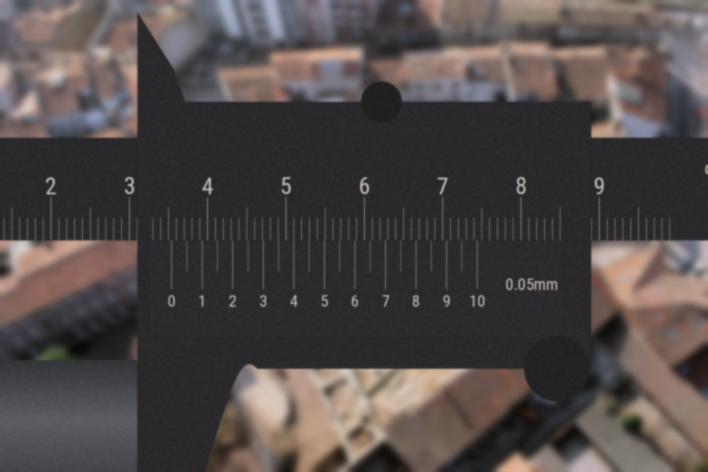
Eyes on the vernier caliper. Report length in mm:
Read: 35.4 mm
